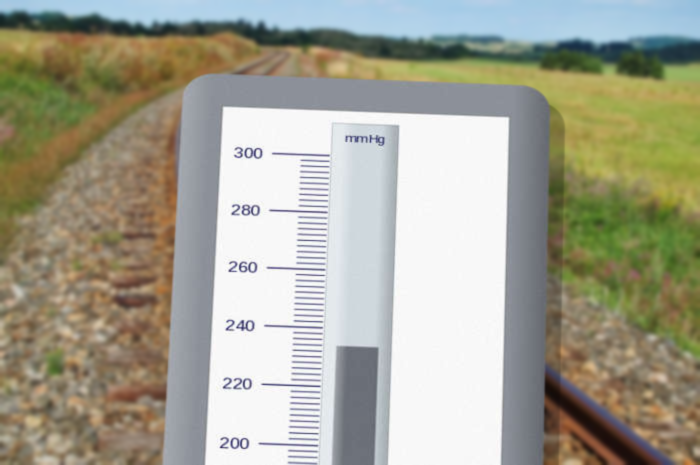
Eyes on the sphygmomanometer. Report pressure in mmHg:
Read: 234 mmHg
